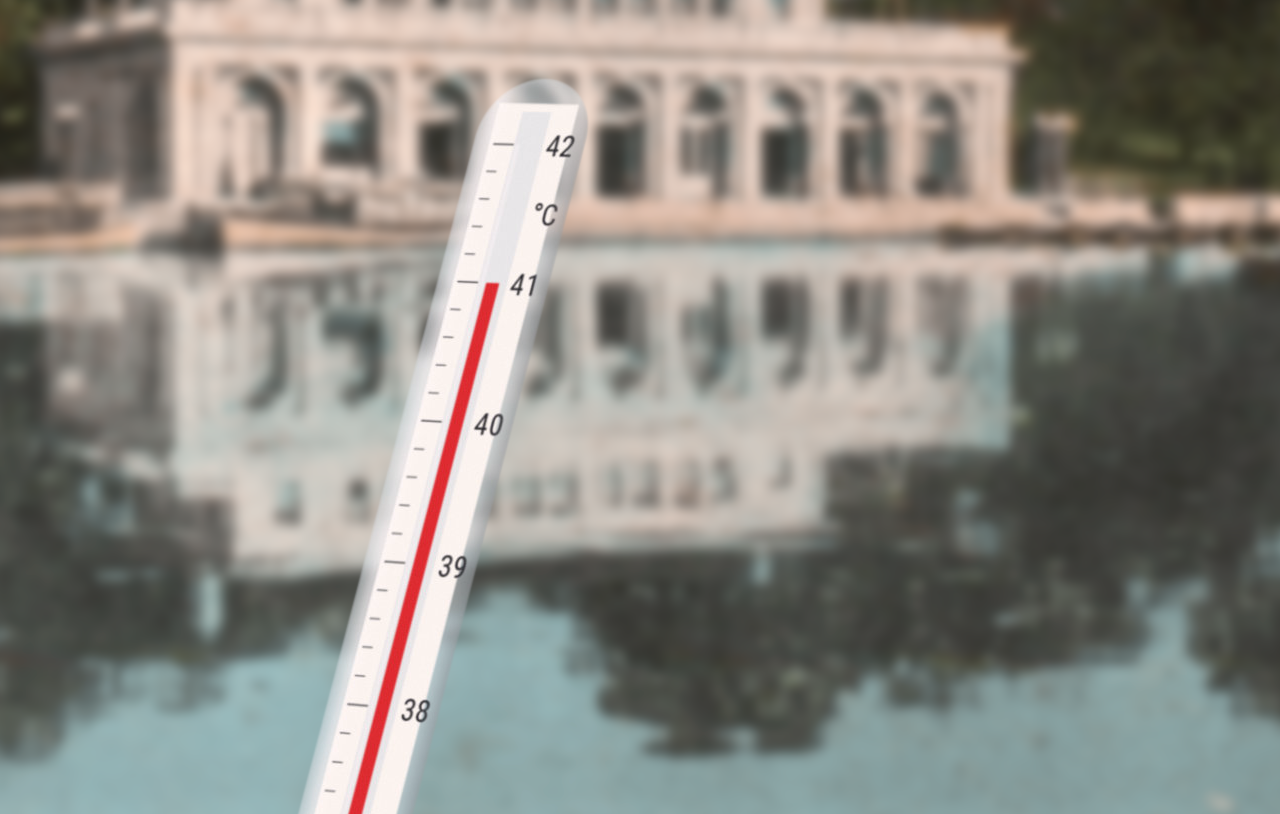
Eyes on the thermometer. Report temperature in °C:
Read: 41 °C
